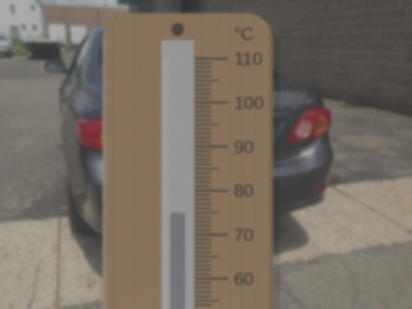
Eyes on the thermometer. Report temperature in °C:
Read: 75 °C
